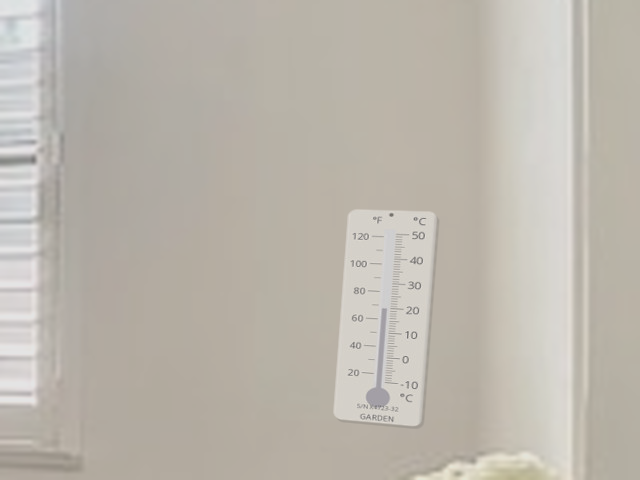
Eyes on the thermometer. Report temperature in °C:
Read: 20 °C
